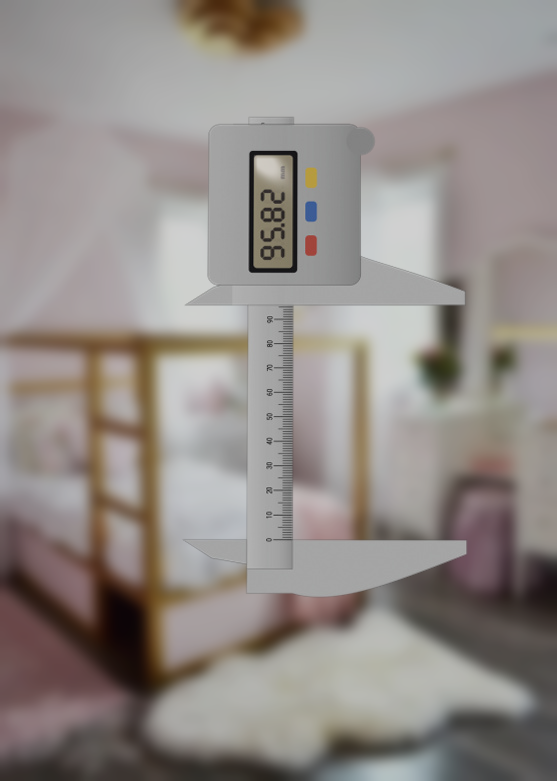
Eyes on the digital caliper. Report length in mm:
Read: 95.82 mm
